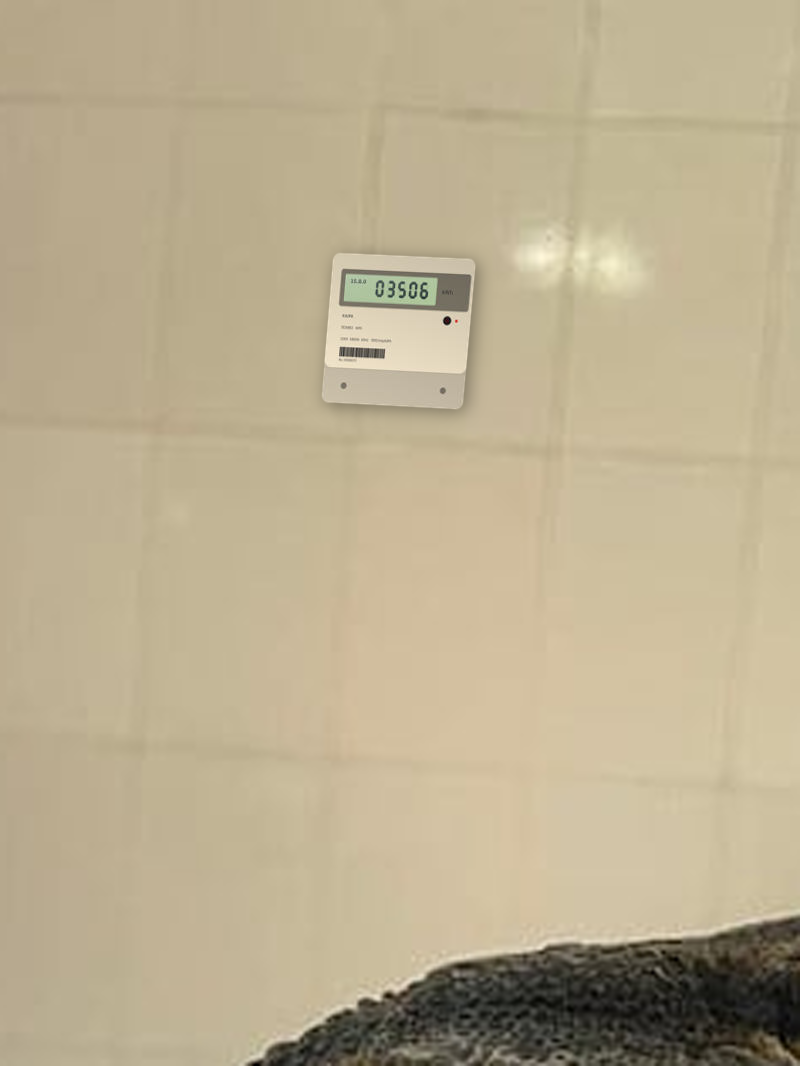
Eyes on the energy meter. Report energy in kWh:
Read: 3506 kWh
